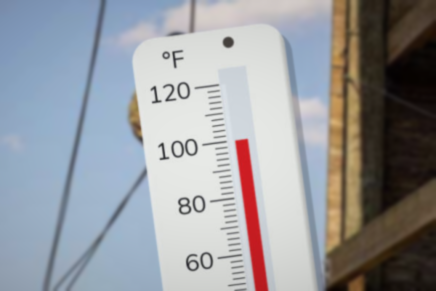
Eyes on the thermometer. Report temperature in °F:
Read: 100 °F
